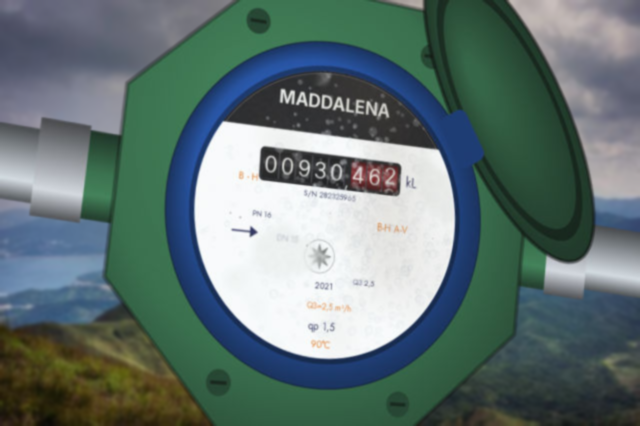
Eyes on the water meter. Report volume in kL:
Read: 930.462 kL
